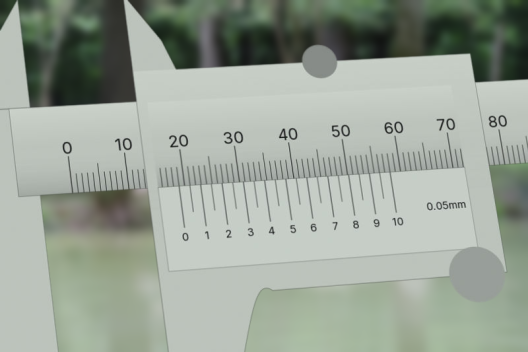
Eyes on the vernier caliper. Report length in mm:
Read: 19.0 mm
